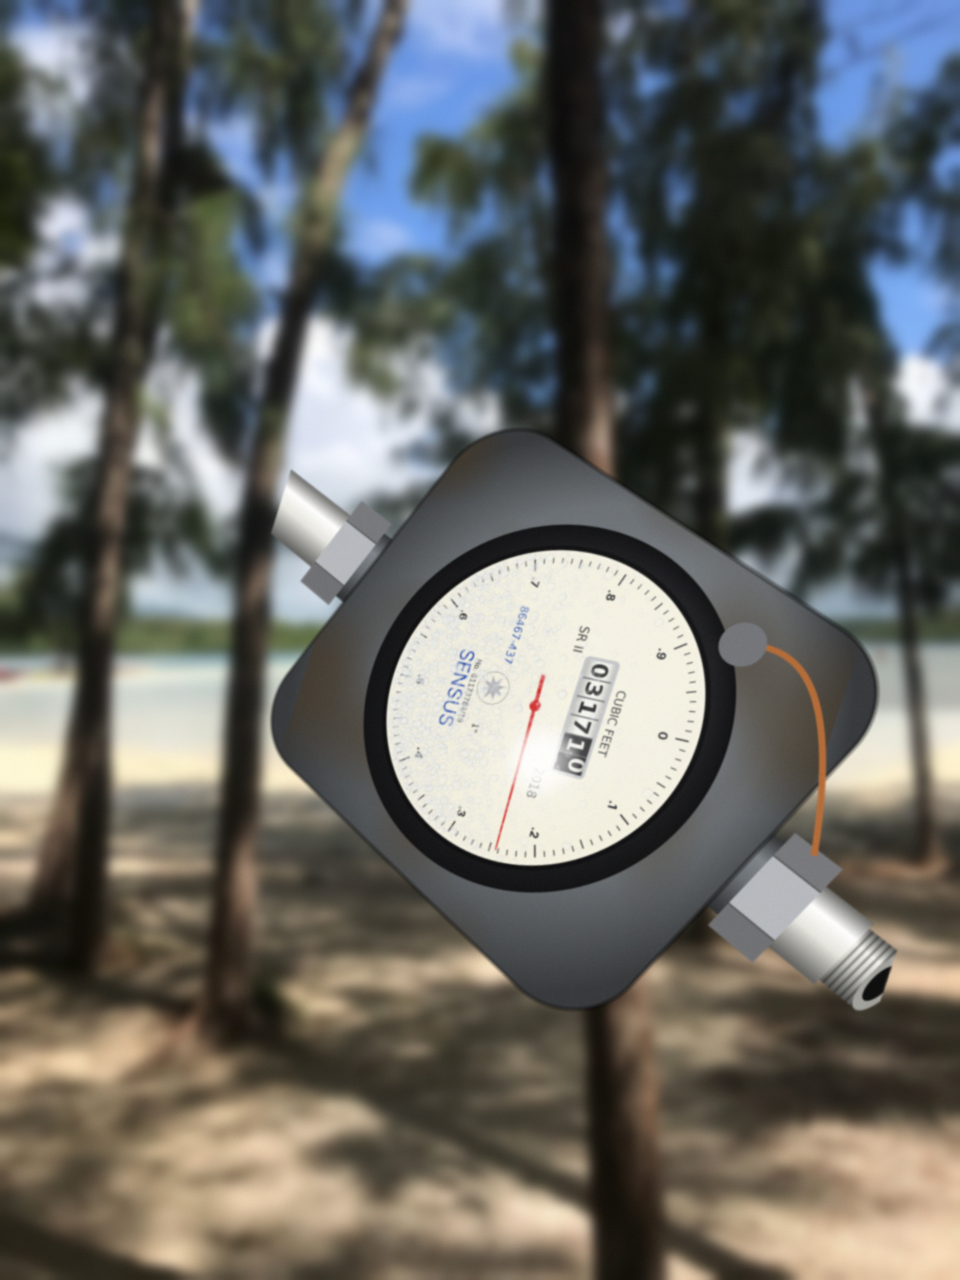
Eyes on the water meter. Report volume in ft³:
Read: 31710.24 ft³
